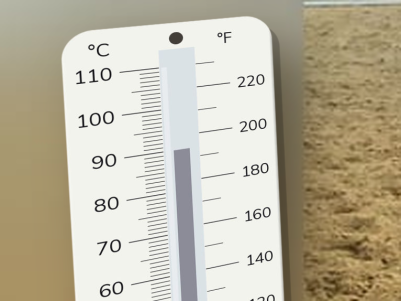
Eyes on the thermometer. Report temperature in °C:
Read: 90 °C
